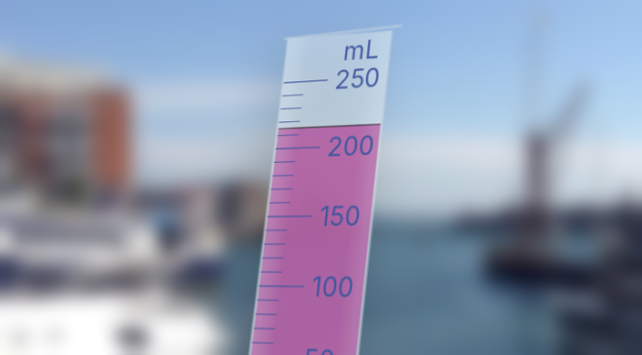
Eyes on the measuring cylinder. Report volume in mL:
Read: 215 mL
